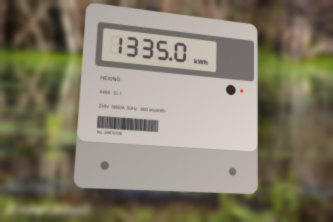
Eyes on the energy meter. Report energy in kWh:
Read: 1335.0 kWh
